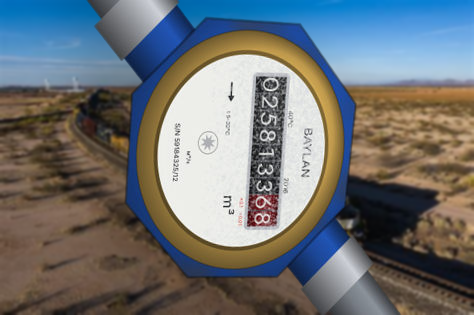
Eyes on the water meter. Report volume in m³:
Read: 258133.68 m³
